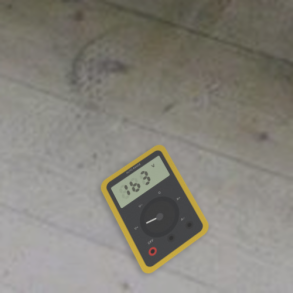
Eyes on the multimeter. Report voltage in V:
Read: 163 V
